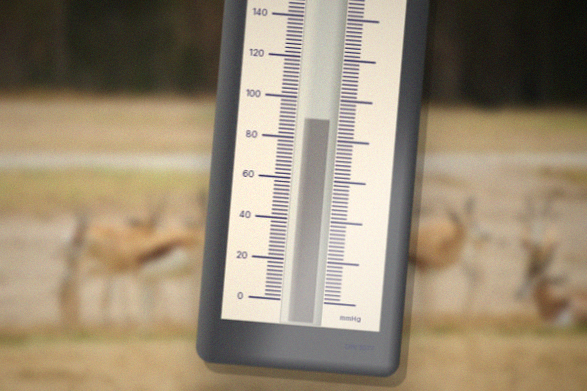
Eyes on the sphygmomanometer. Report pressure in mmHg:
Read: 90 mmHg
